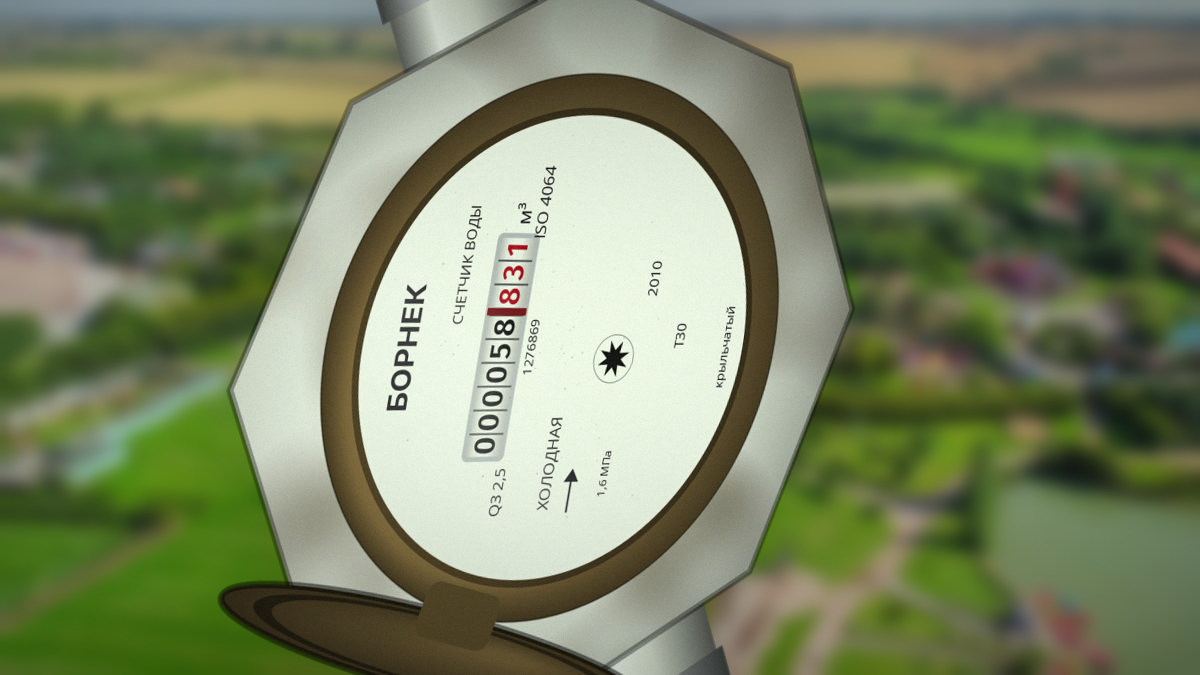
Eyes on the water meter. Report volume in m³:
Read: 58.831 m³
